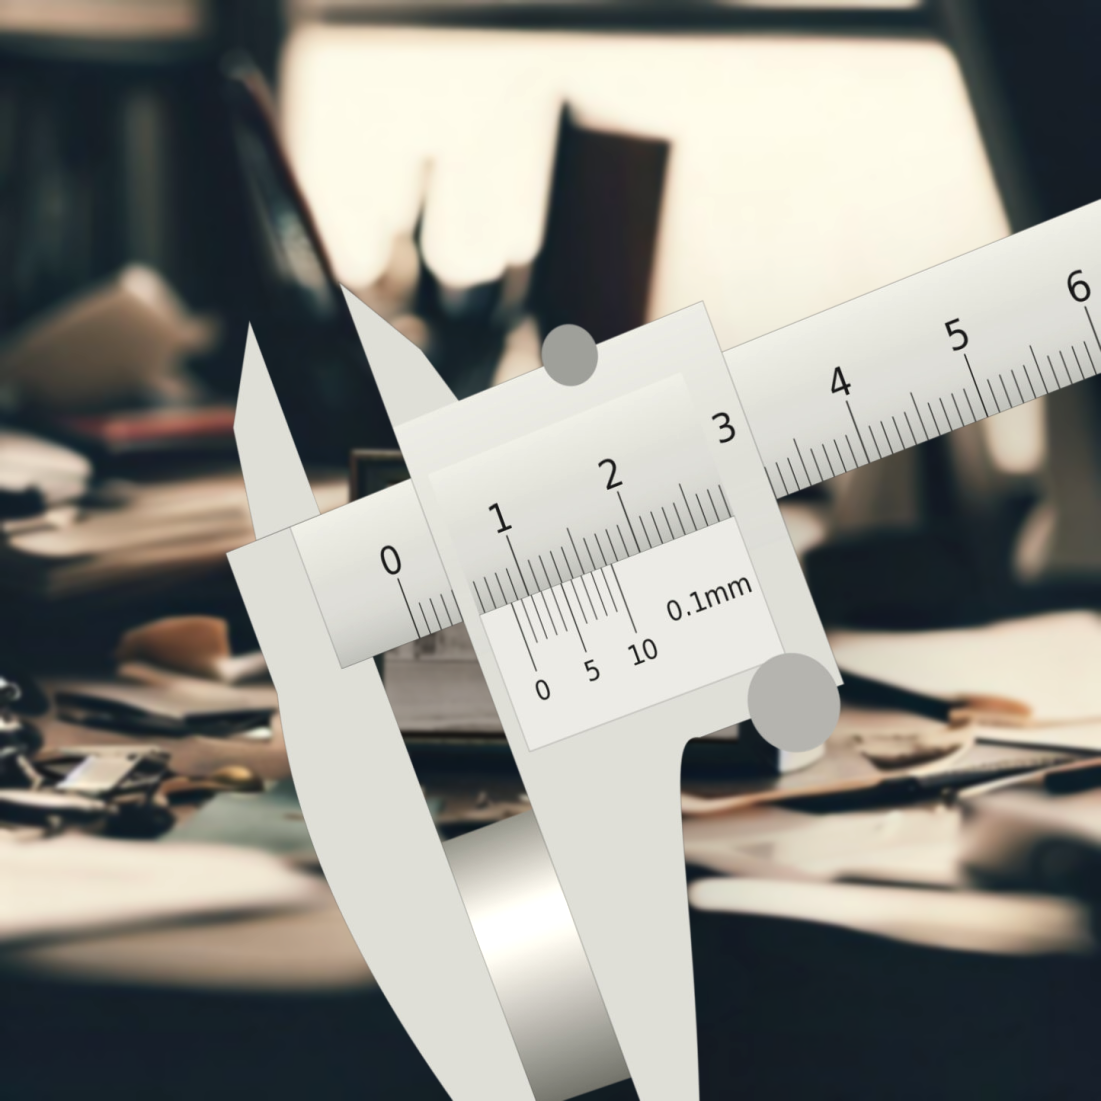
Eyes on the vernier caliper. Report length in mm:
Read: 8.4 mm
